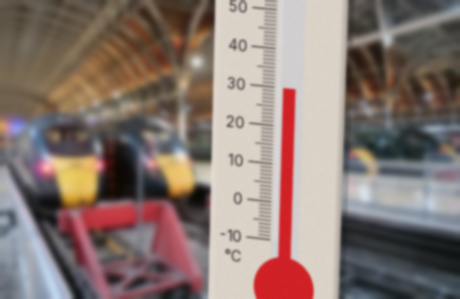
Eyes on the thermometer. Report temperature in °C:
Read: 30 °C
